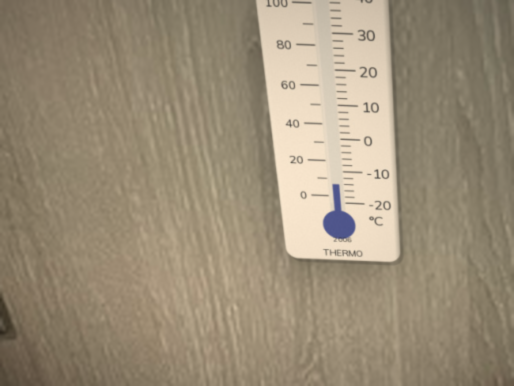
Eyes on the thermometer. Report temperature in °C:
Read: -14 °C
